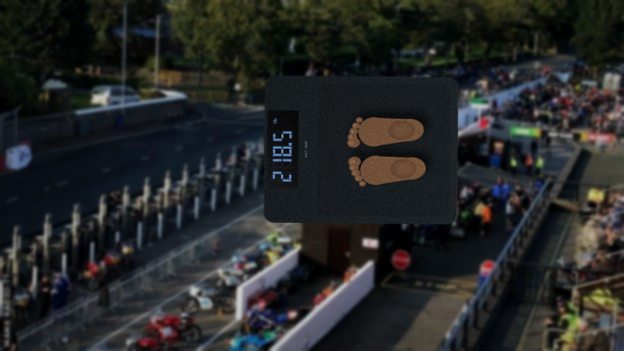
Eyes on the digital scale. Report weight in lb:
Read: 218.5 lb
